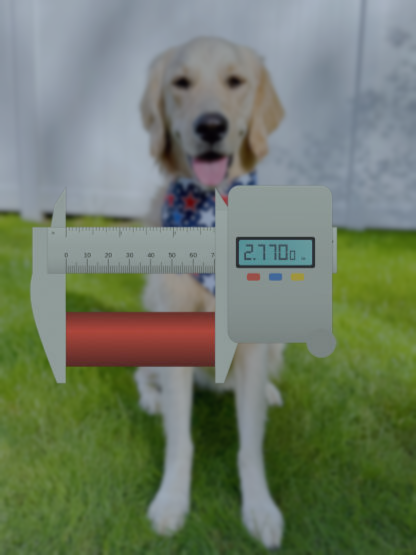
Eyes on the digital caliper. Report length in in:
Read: 2.7700 in
